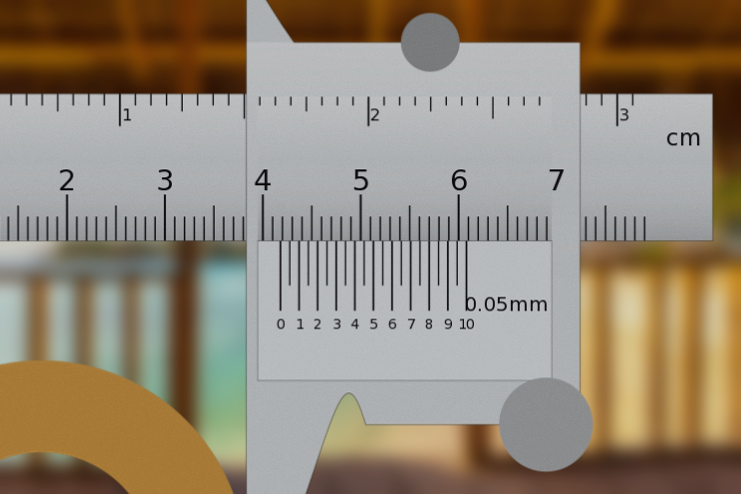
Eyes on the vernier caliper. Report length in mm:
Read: 41.8 mm
